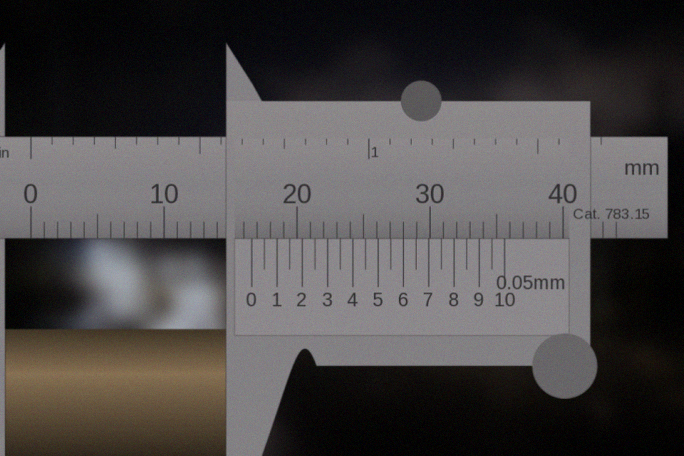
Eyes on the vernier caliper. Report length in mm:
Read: 16.6 mm
